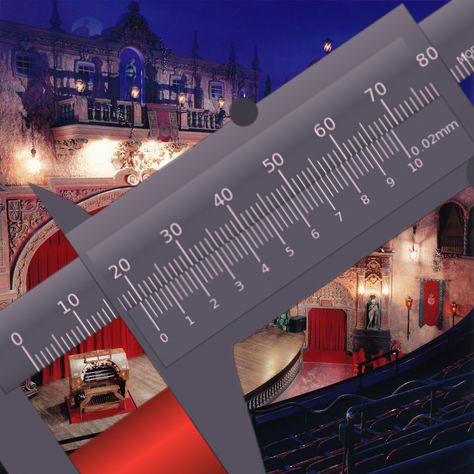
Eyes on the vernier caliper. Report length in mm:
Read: 19.6 mm
